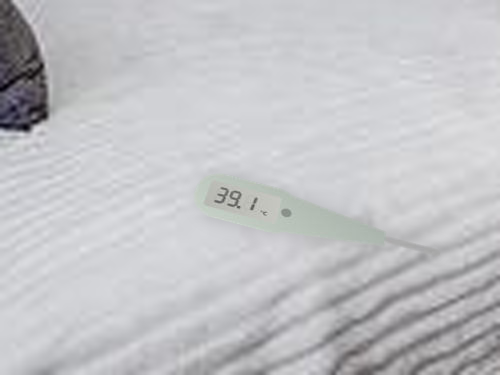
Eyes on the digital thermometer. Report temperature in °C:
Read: 39.1 °C
